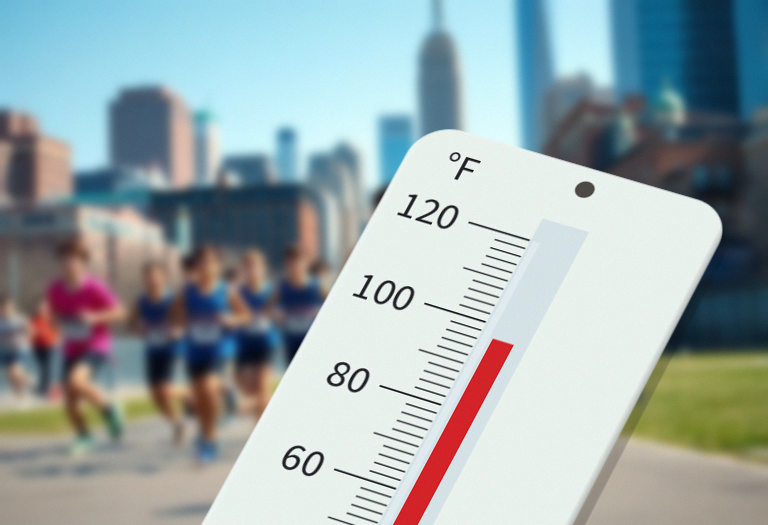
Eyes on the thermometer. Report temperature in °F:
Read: 97 °F
